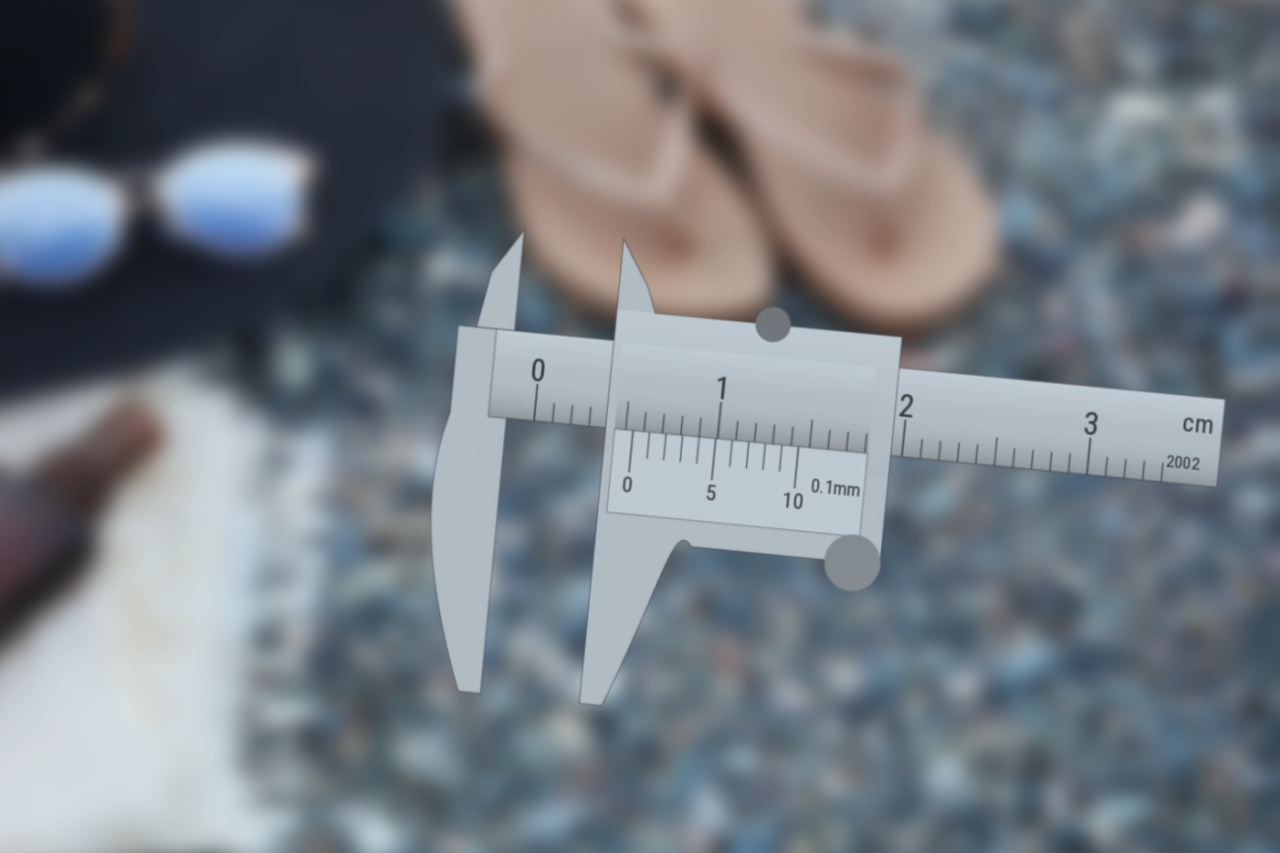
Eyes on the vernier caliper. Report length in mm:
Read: 5.4 mm
